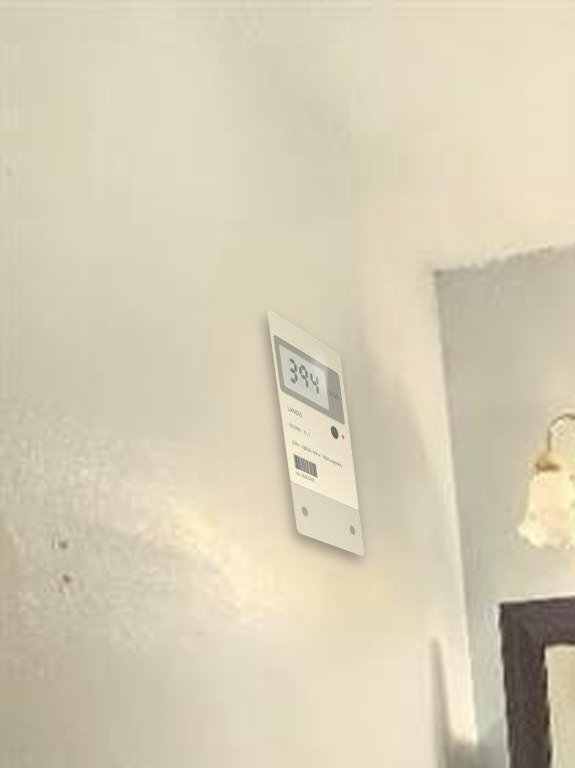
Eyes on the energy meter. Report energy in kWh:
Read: 394 kWh
